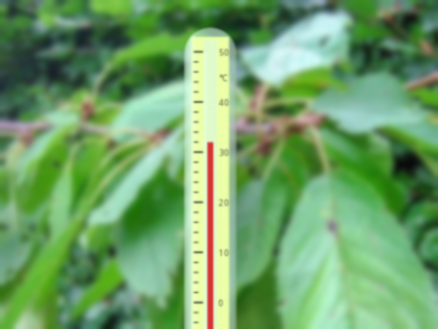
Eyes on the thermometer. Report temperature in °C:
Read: 32 °C
